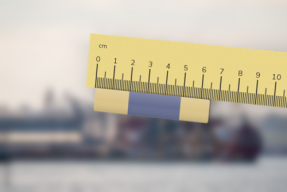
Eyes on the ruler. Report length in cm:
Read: 6.5 cm
